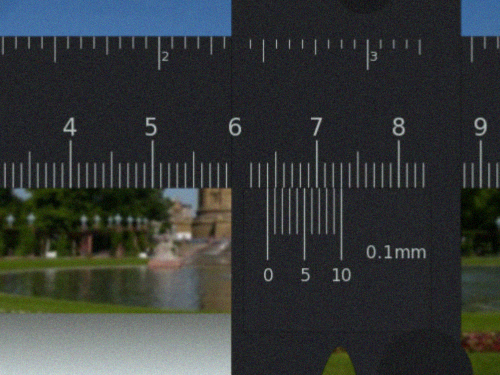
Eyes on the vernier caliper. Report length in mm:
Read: 64.0 mm
